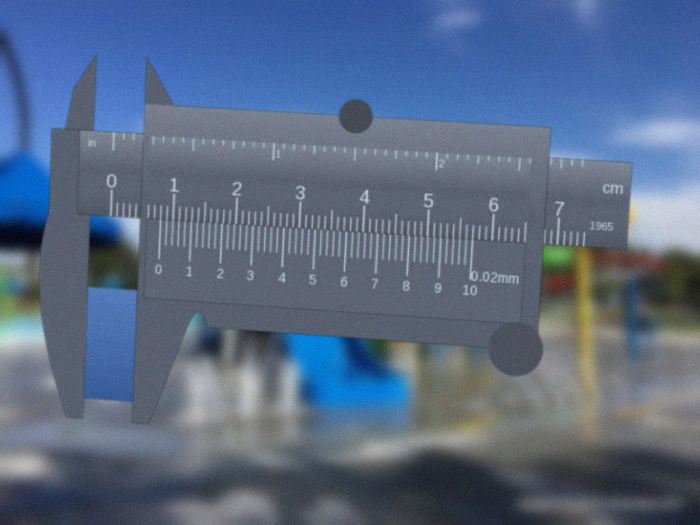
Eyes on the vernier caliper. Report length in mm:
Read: 8.0 mm
